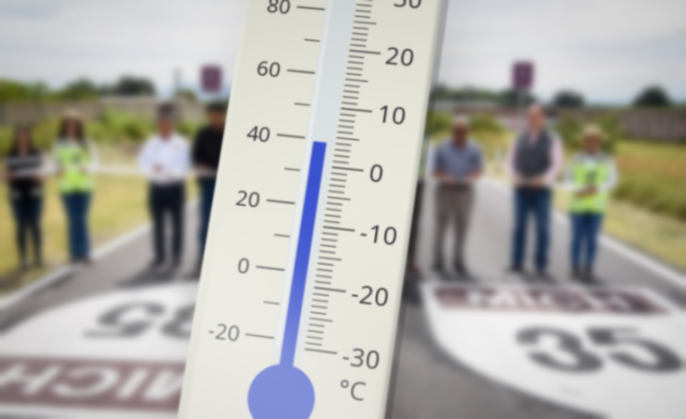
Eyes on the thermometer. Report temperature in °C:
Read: 4 °C
